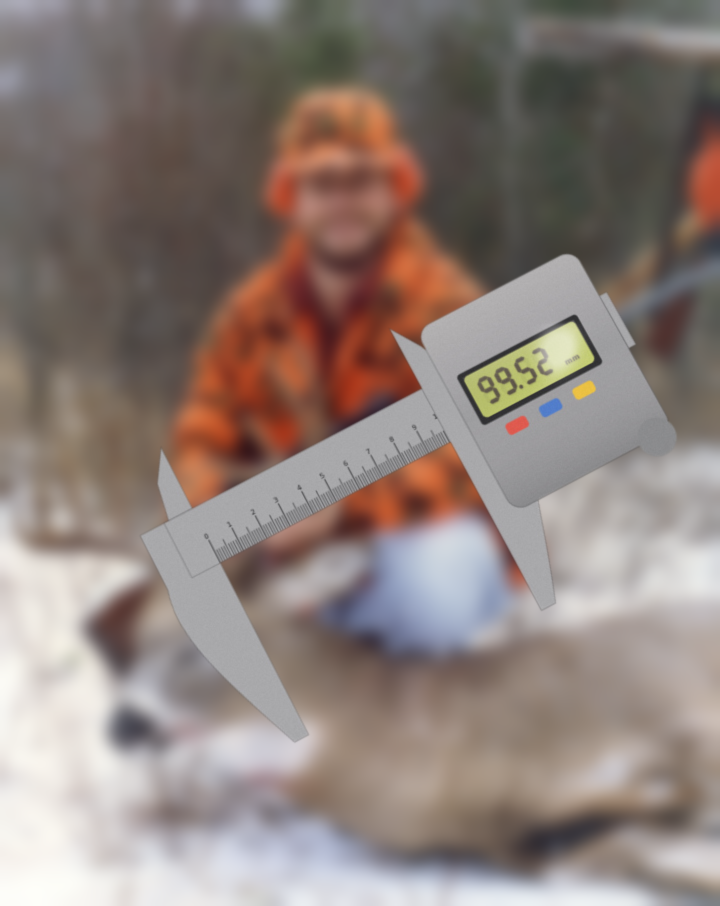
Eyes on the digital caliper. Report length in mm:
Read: 99.52 mm
